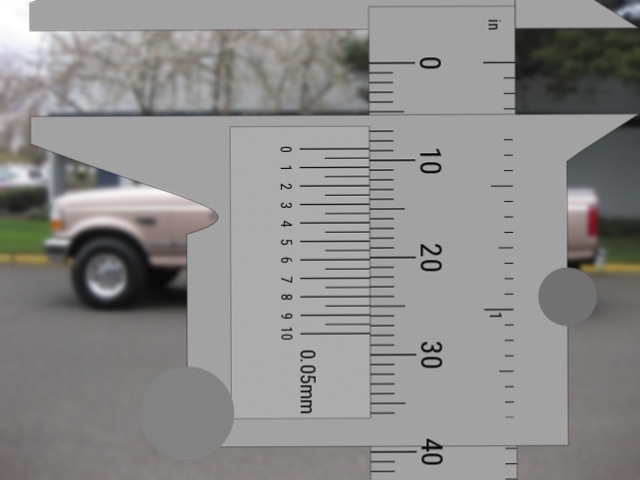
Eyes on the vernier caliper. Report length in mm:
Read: 8.8 mm
